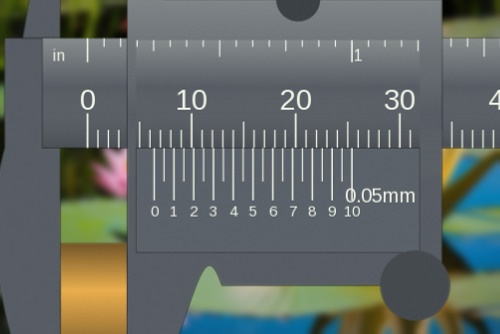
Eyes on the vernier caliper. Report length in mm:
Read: 6.4 mm
